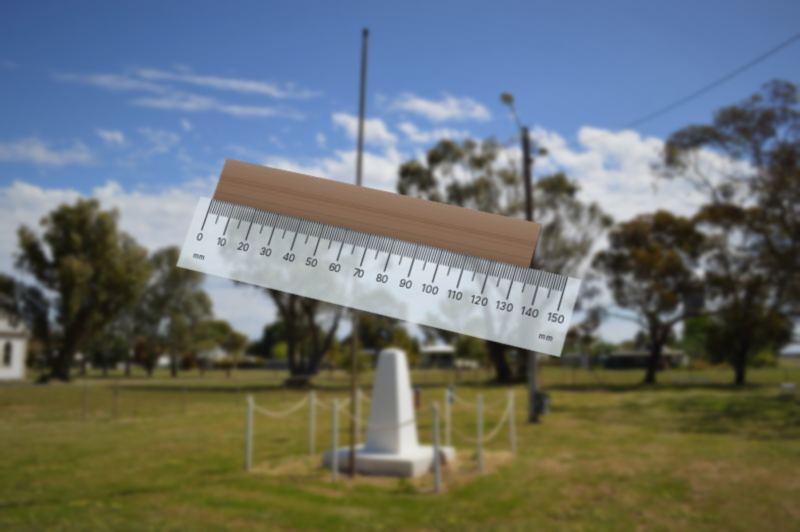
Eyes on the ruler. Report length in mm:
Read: 135 mm
